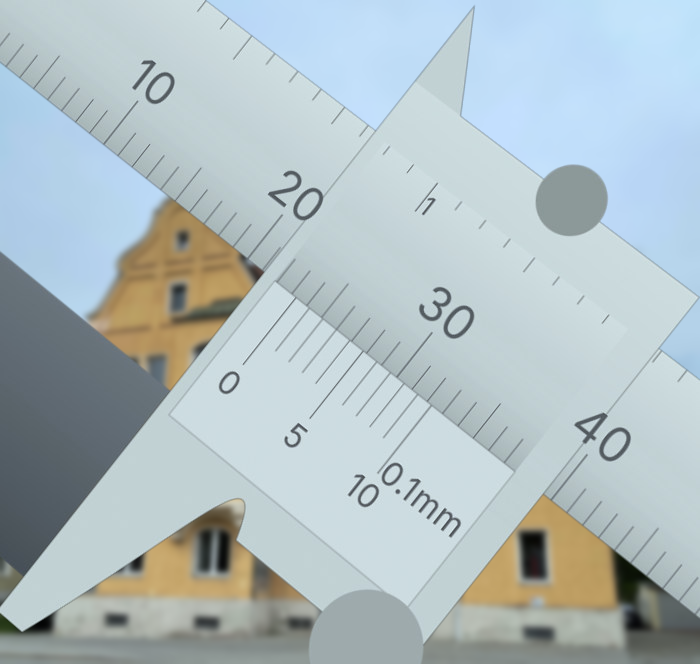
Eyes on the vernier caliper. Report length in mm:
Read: 23.3 mm
